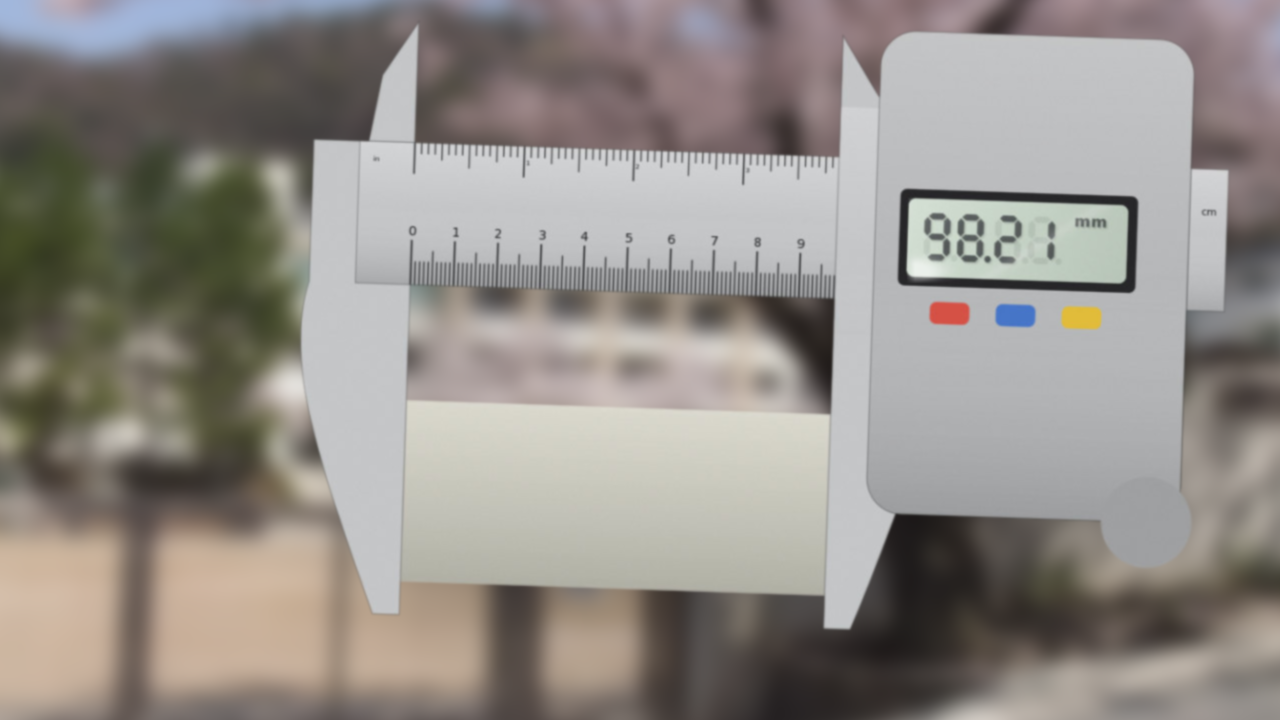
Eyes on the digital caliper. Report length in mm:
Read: 98.21 mm
